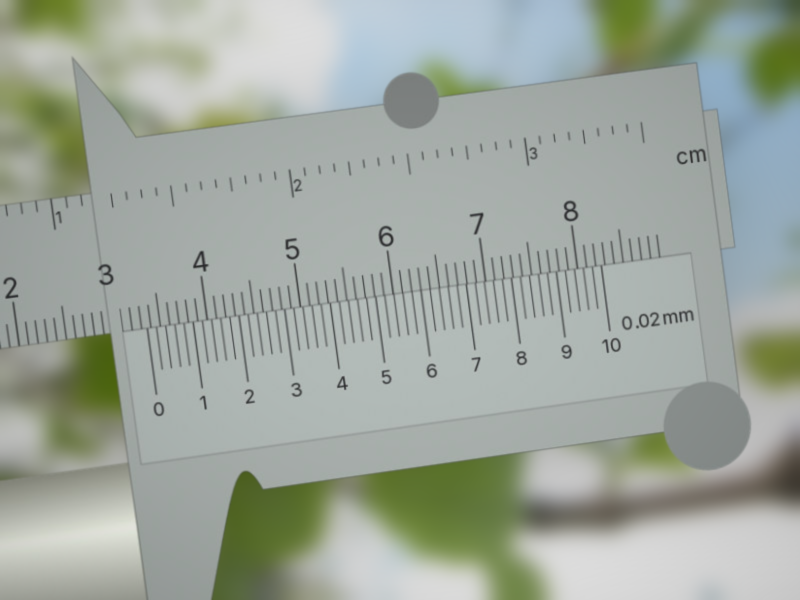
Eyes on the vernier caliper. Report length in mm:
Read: 33.6 mm
